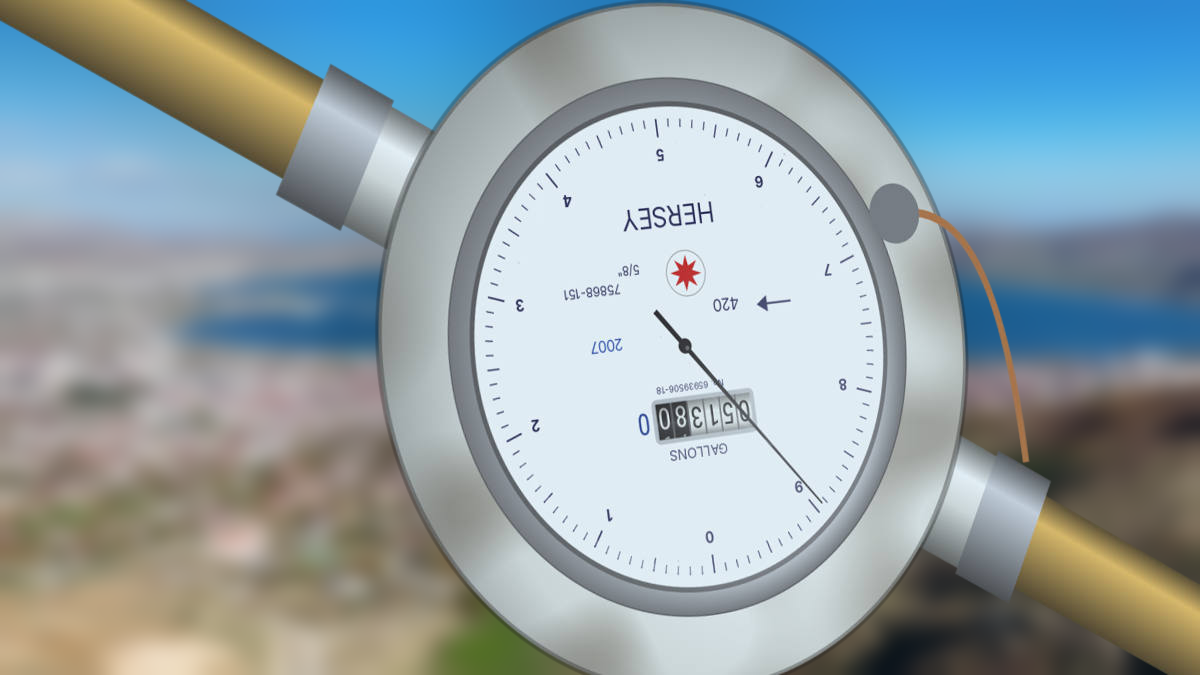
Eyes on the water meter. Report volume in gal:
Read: 513798.9 gal
